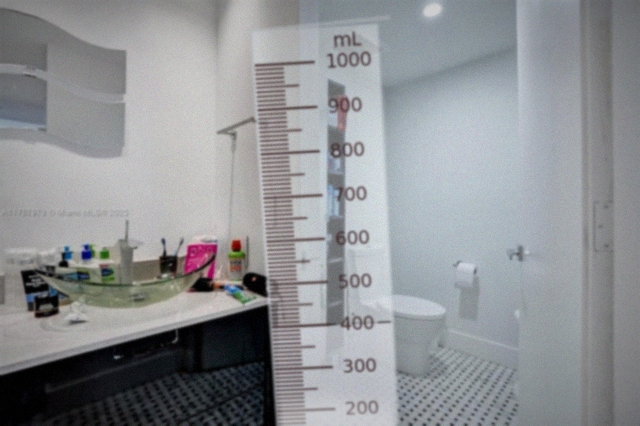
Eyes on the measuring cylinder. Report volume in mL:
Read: 400 mL
